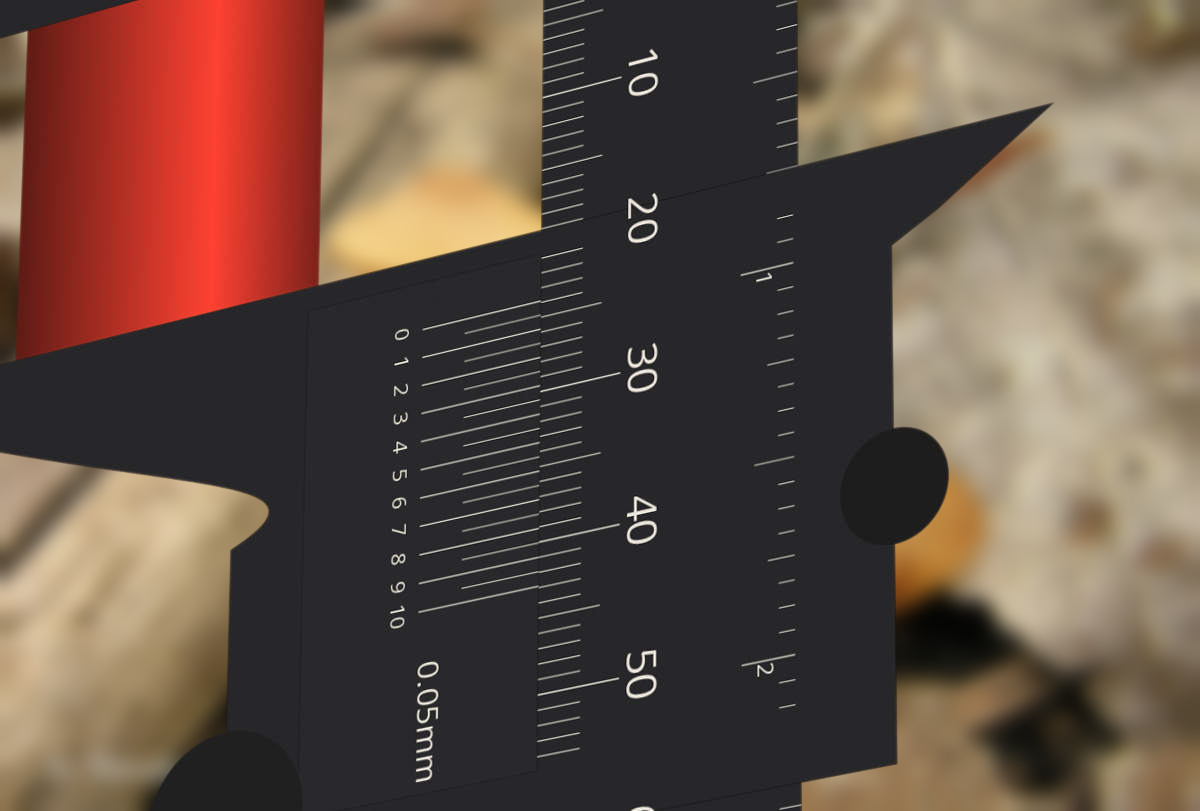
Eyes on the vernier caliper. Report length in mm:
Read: 23.9 mm
